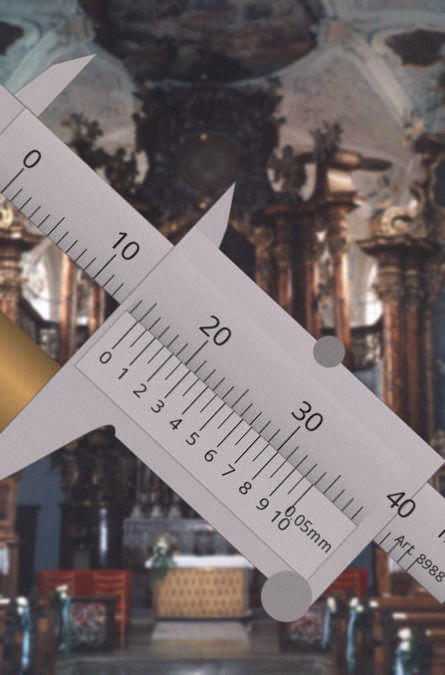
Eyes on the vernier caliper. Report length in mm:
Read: 14.9 mm
